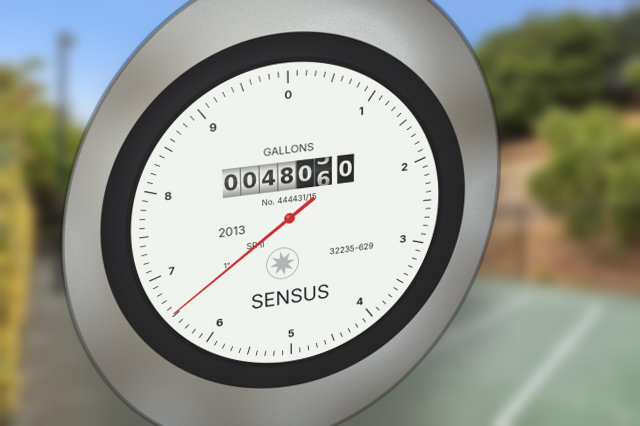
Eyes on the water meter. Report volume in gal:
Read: 48056.5 gal
